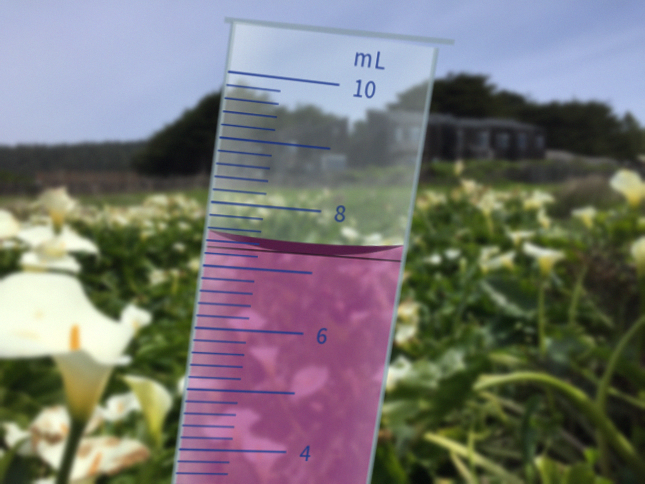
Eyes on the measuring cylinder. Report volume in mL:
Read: 7.3 mL
